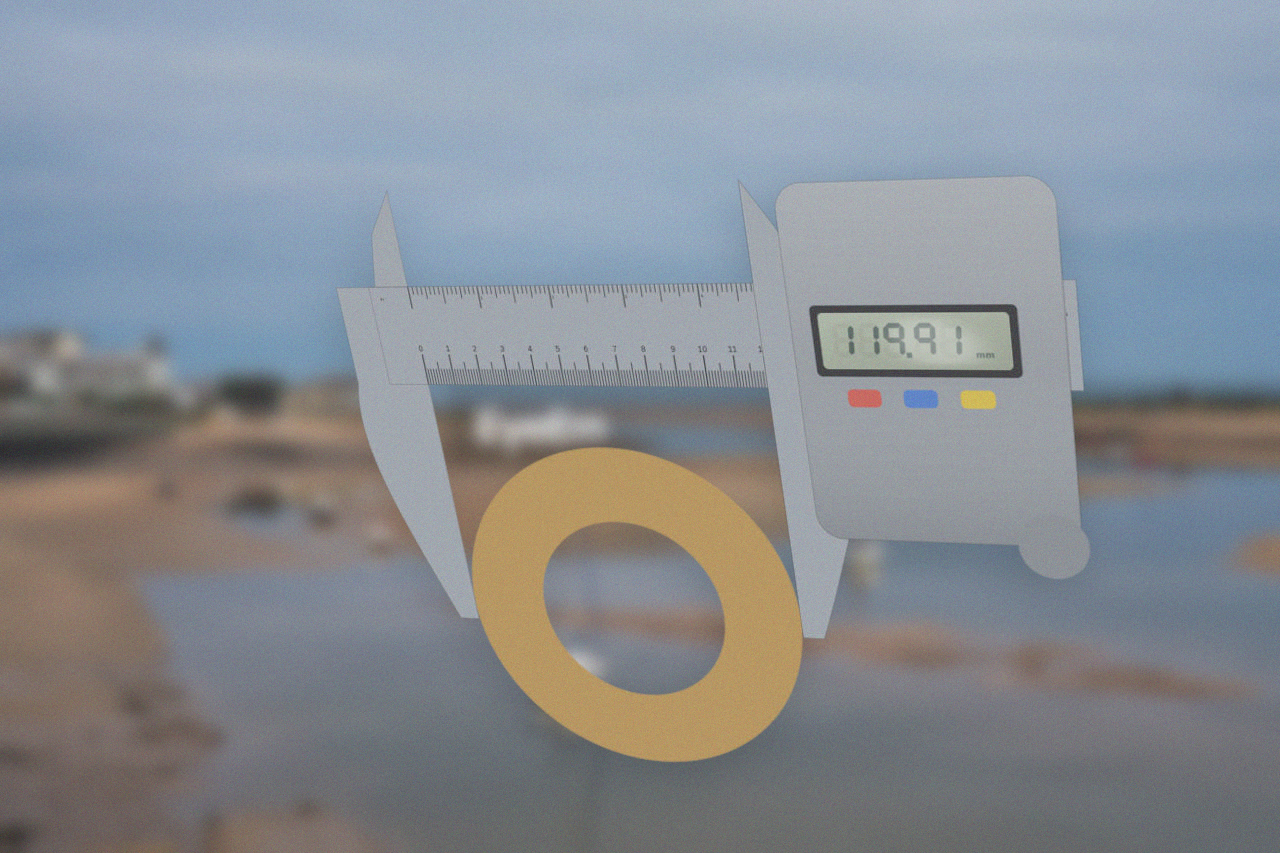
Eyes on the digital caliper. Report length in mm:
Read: 119.91 mm
